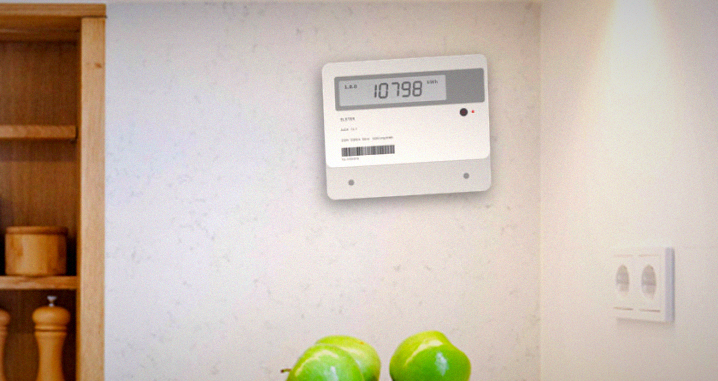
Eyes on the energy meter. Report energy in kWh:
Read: 10798 kWh
